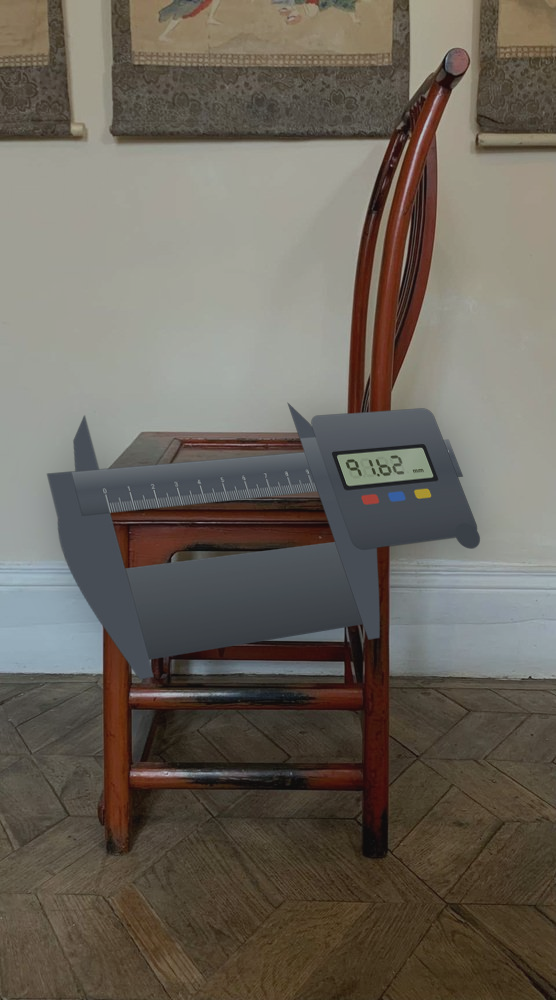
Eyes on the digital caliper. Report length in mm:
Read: 91.62 mm
